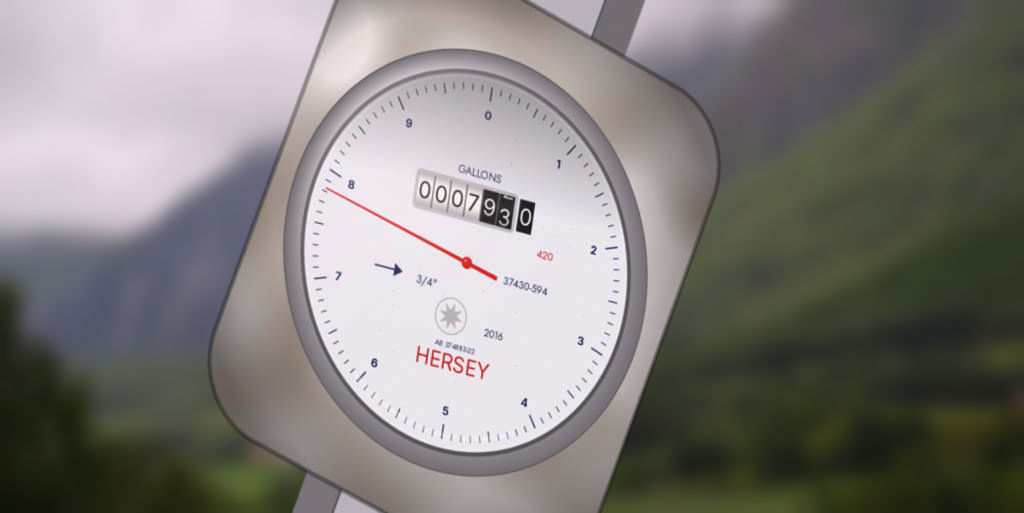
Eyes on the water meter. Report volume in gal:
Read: 7927.8 gal
